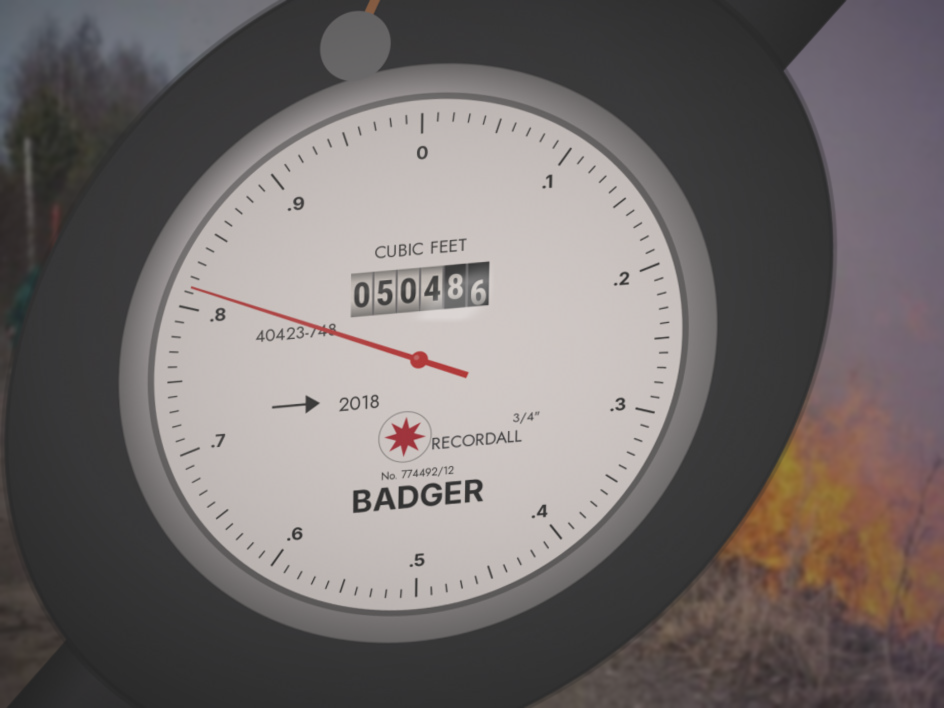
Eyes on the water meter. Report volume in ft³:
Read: 50485.81 ft³
